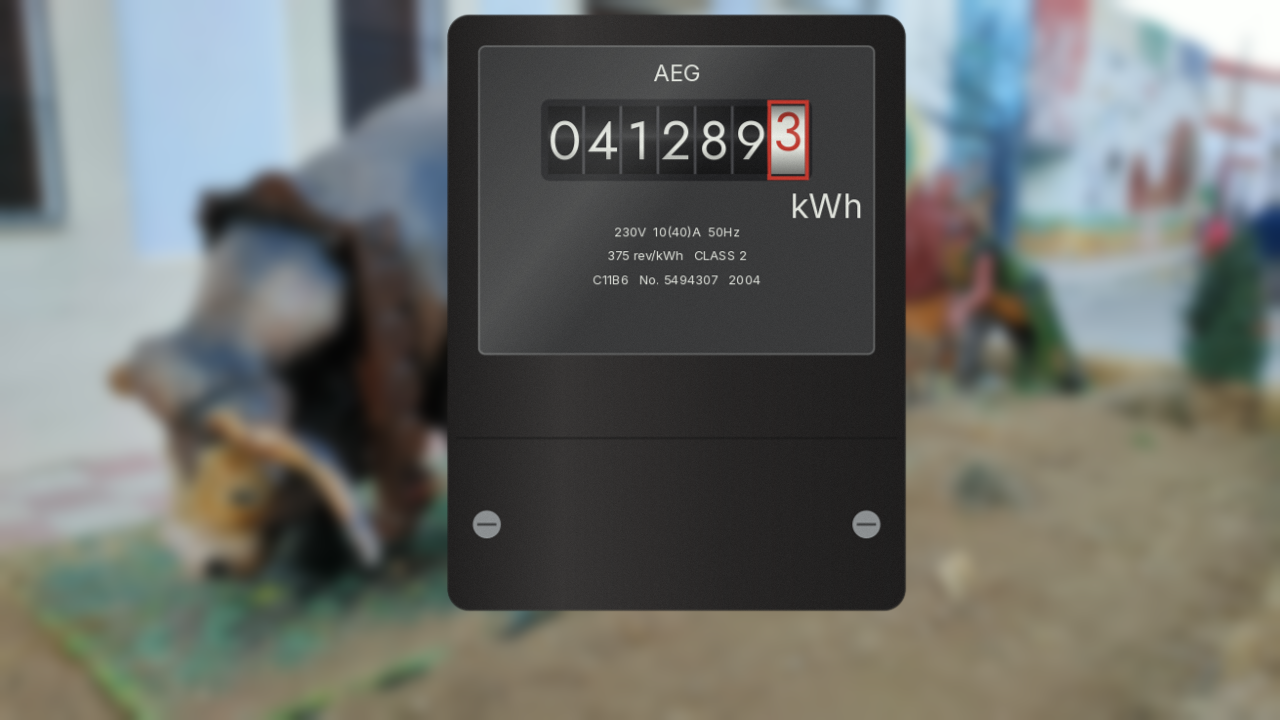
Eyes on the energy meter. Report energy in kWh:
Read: 41289.3 kWh
